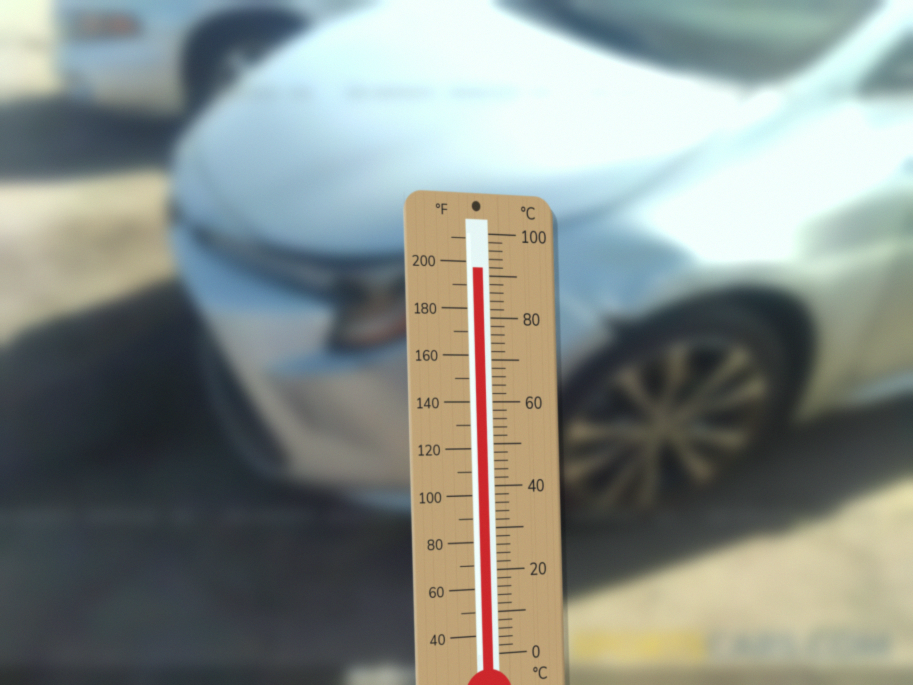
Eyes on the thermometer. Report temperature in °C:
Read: 92 °C
